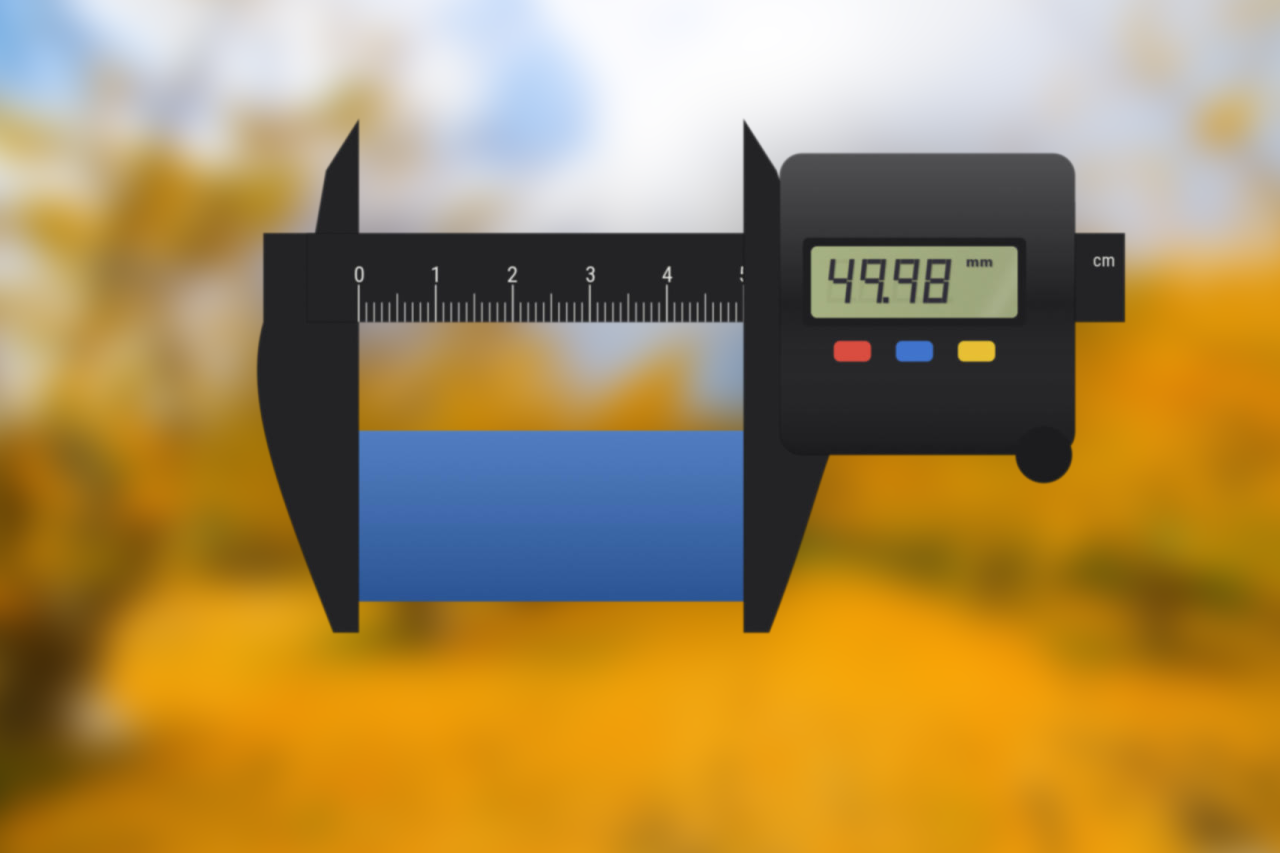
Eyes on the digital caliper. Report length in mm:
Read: 49.98 mm
